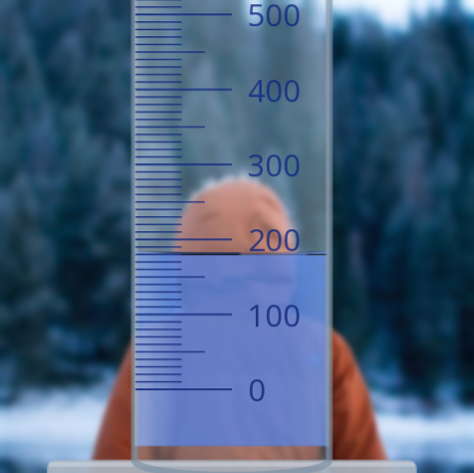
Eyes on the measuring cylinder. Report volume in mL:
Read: 180 mL
